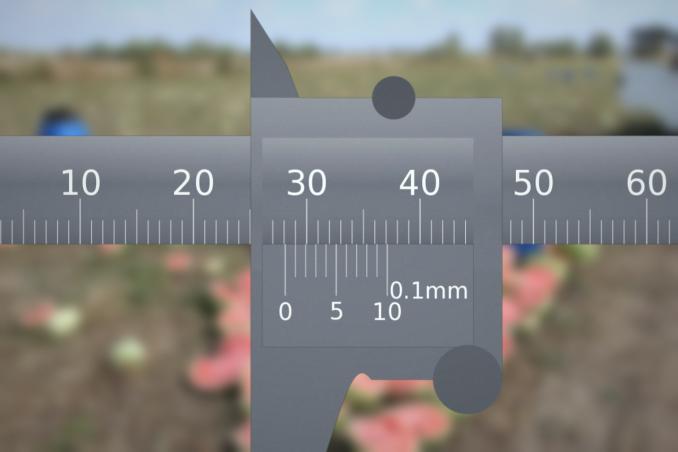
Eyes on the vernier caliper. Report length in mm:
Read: 28.1 mm
